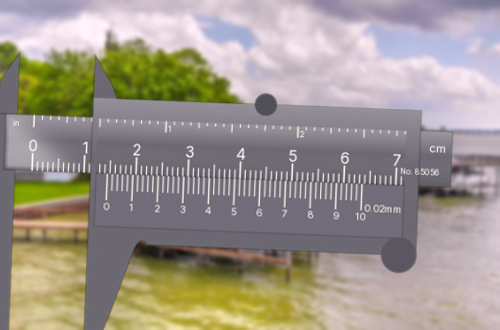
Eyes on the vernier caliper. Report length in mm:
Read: 14.5 mm
